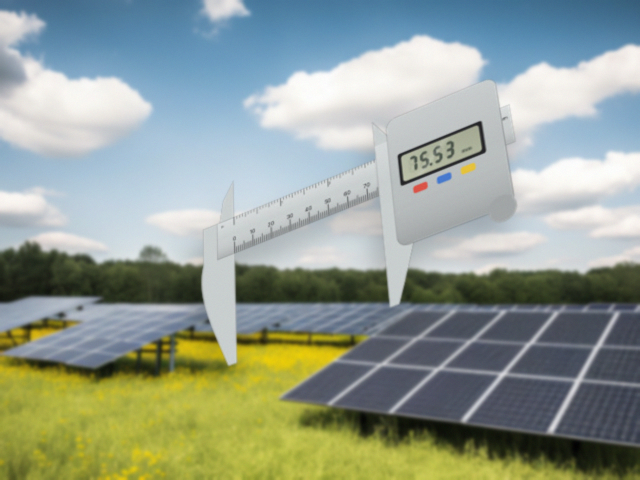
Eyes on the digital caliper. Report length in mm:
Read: 75.53 mm
